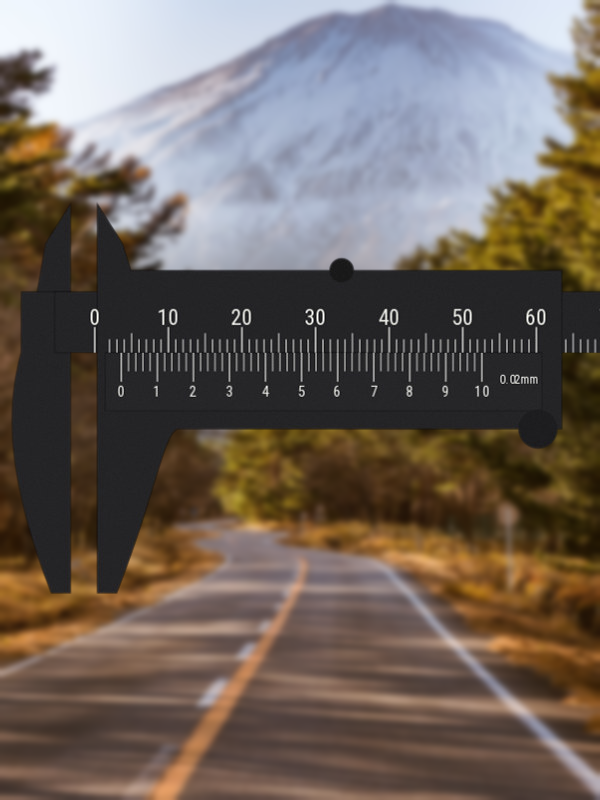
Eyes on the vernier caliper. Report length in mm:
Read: 3.6 mm
